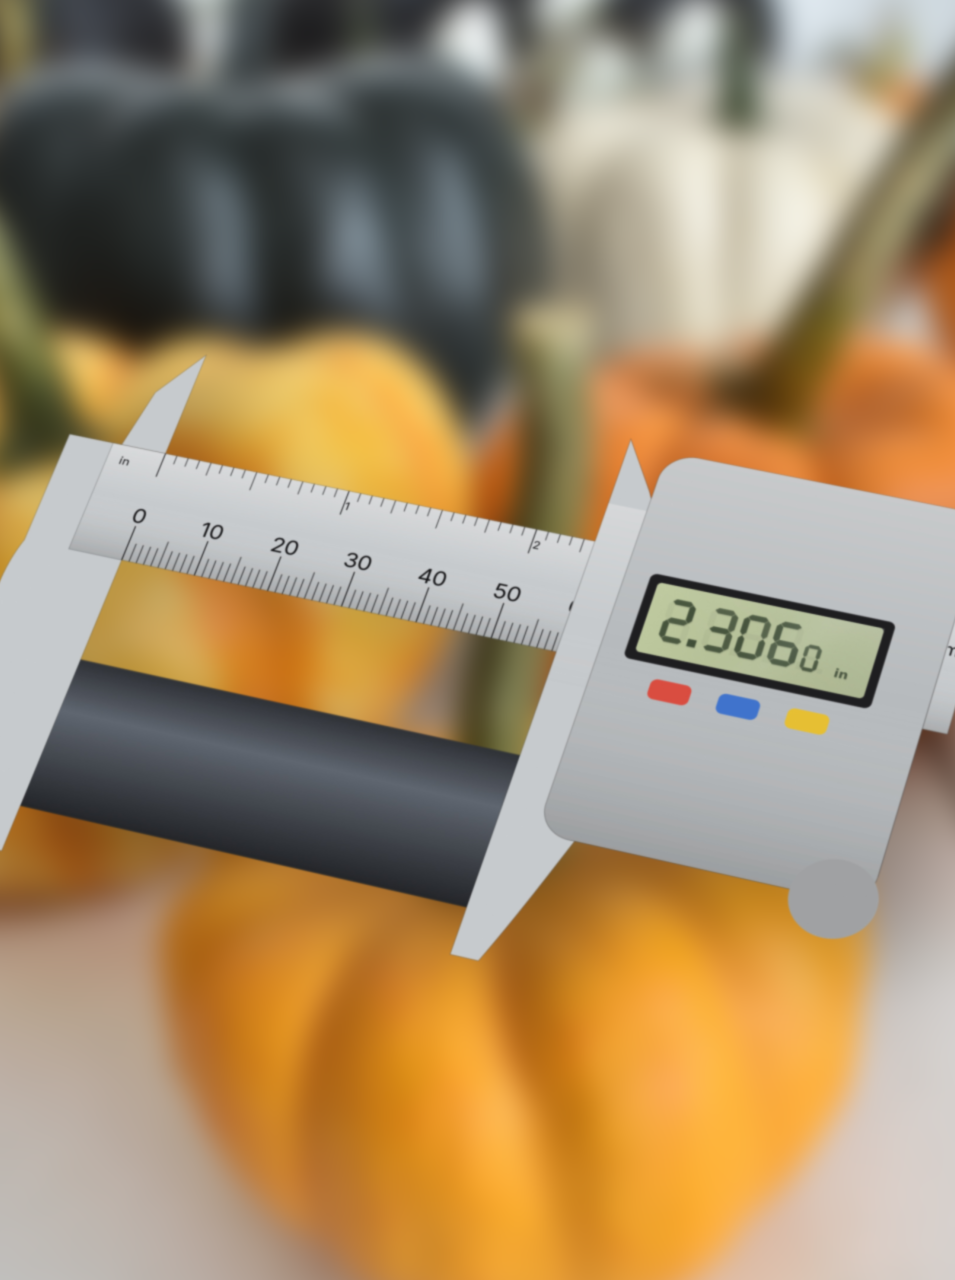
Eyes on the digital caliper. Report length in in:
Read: 2.3060 in
